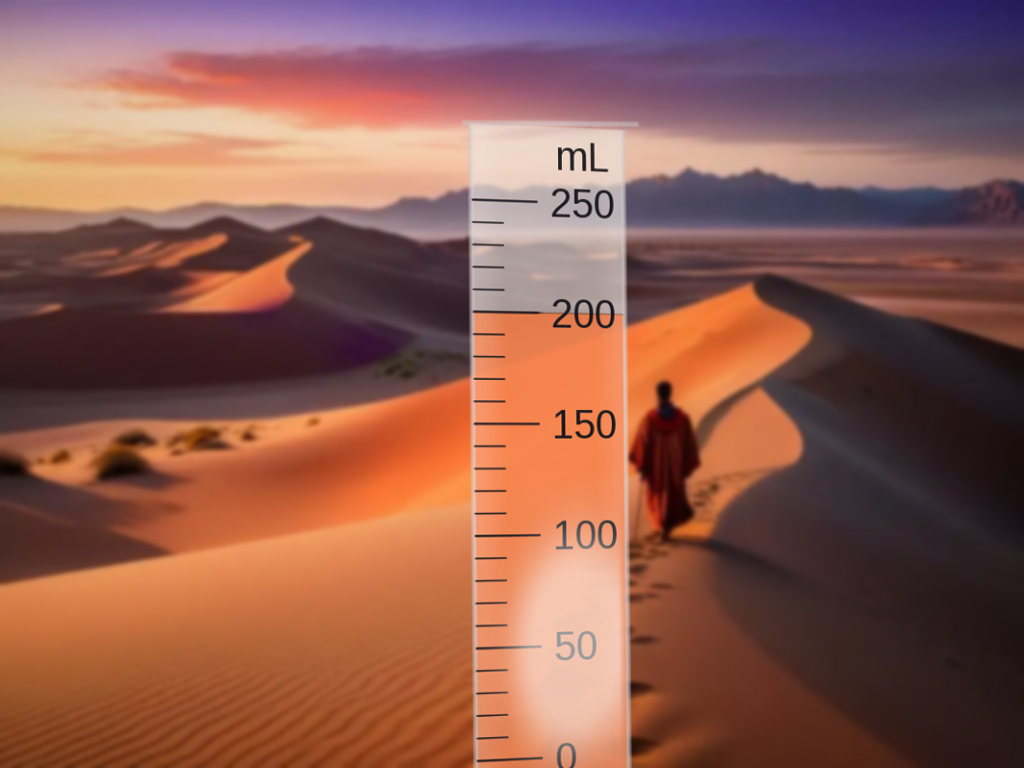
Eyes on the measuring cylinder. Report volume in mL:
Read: 200 mL
